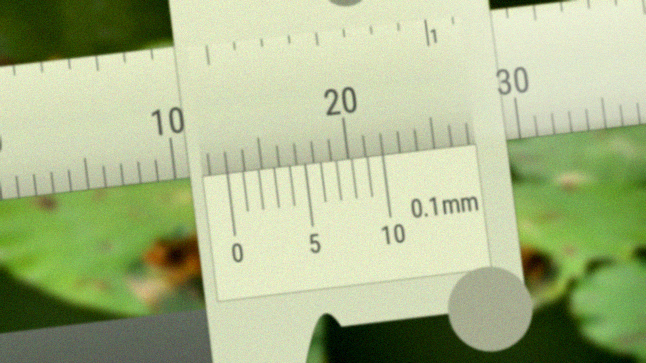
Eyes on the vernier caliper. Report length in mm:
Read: 13.0 mm
